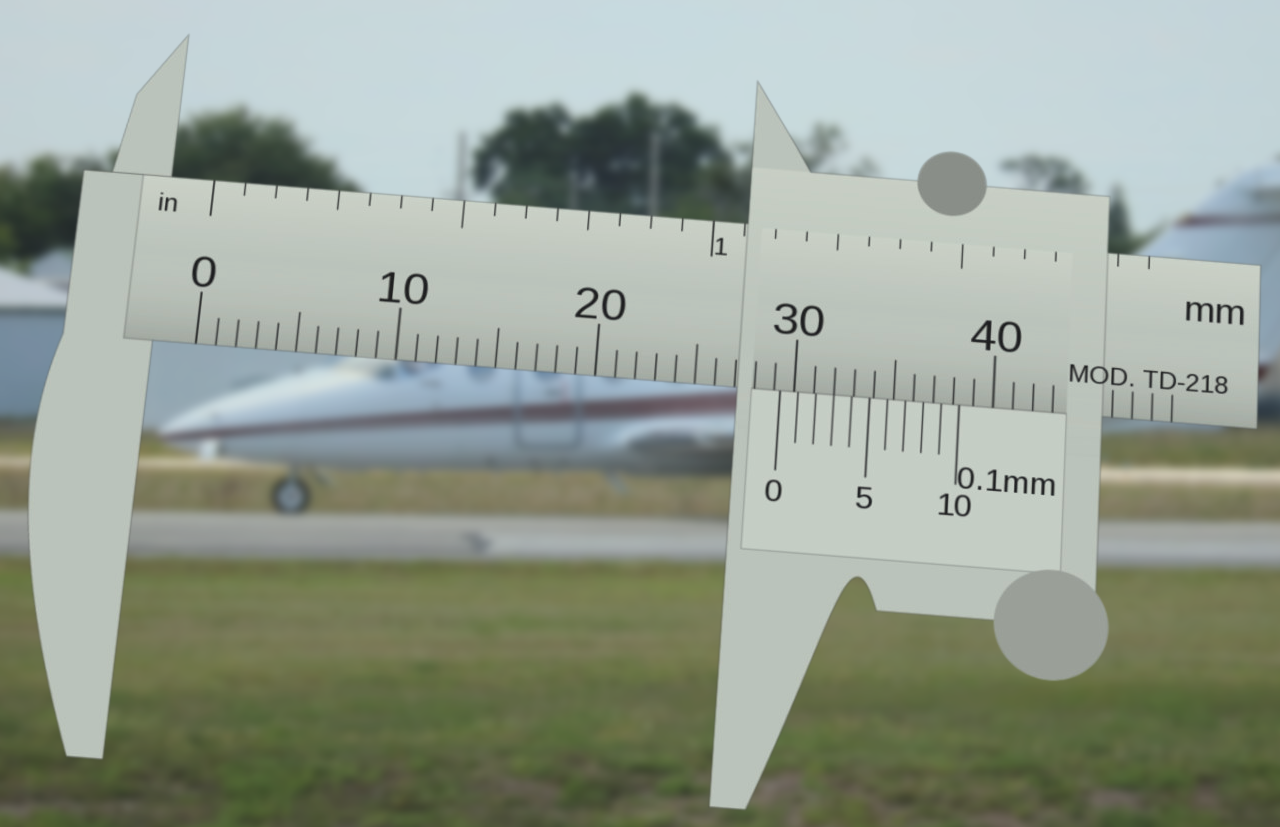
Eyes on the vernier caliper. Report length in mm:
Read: 29.3 mm
